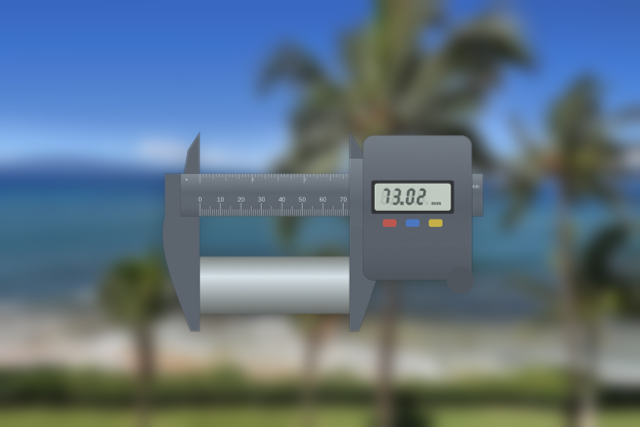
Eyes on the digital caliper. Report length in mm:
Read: 73.02 mm
